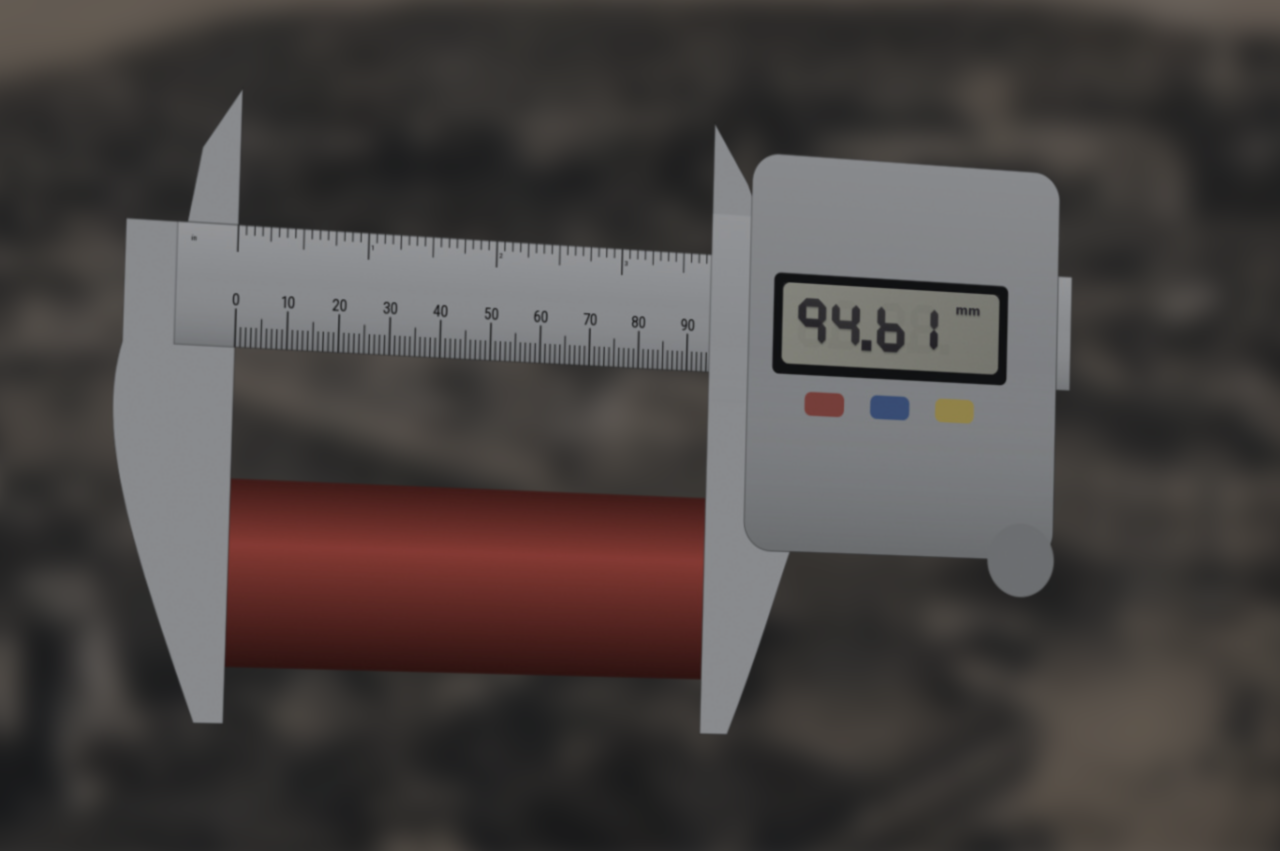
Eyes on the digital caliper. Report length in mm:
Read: 94.61 mm
